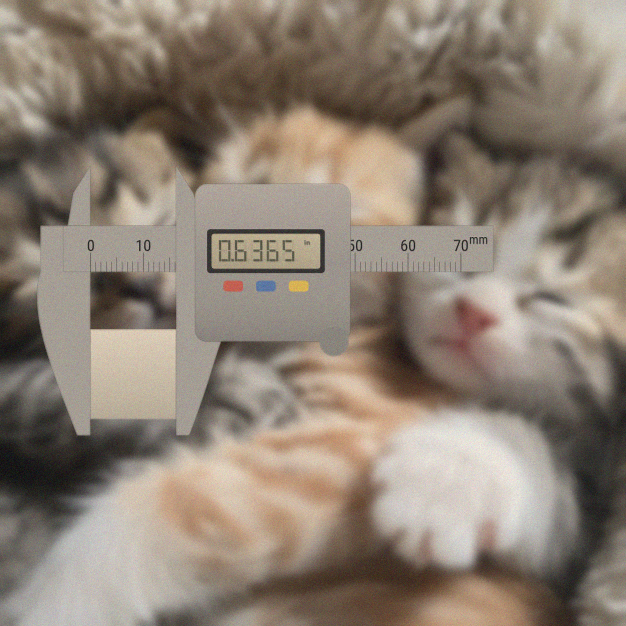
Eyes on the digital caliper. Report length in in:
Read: 0.6365 in
